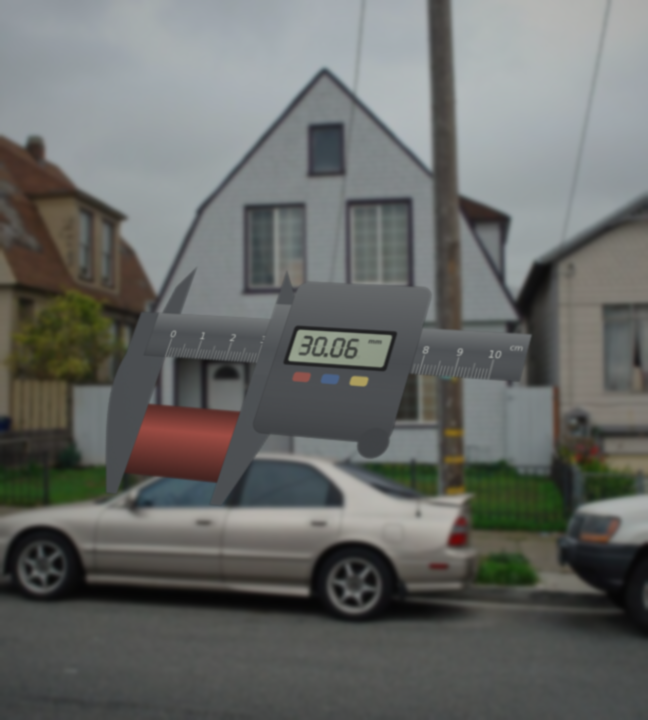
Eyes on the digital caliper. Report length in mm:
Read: 30.06 mm
